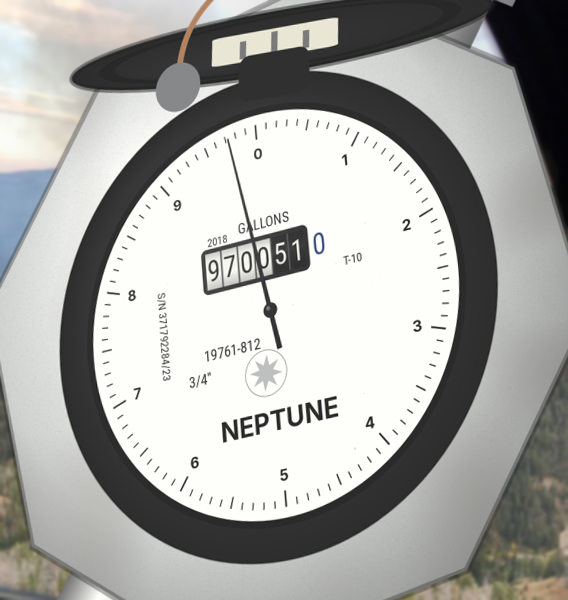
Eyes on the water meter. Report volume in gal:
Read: 9700509.7 gal
